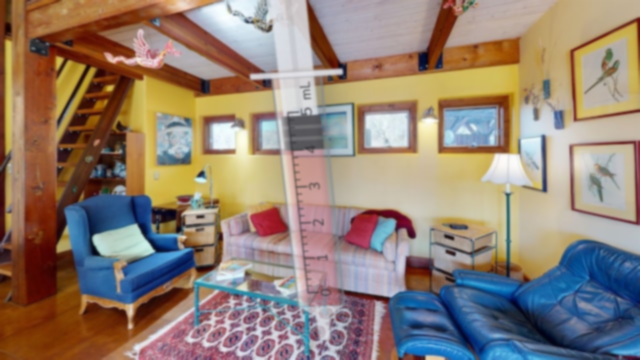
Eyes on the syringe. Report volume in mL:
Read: 4 mL
